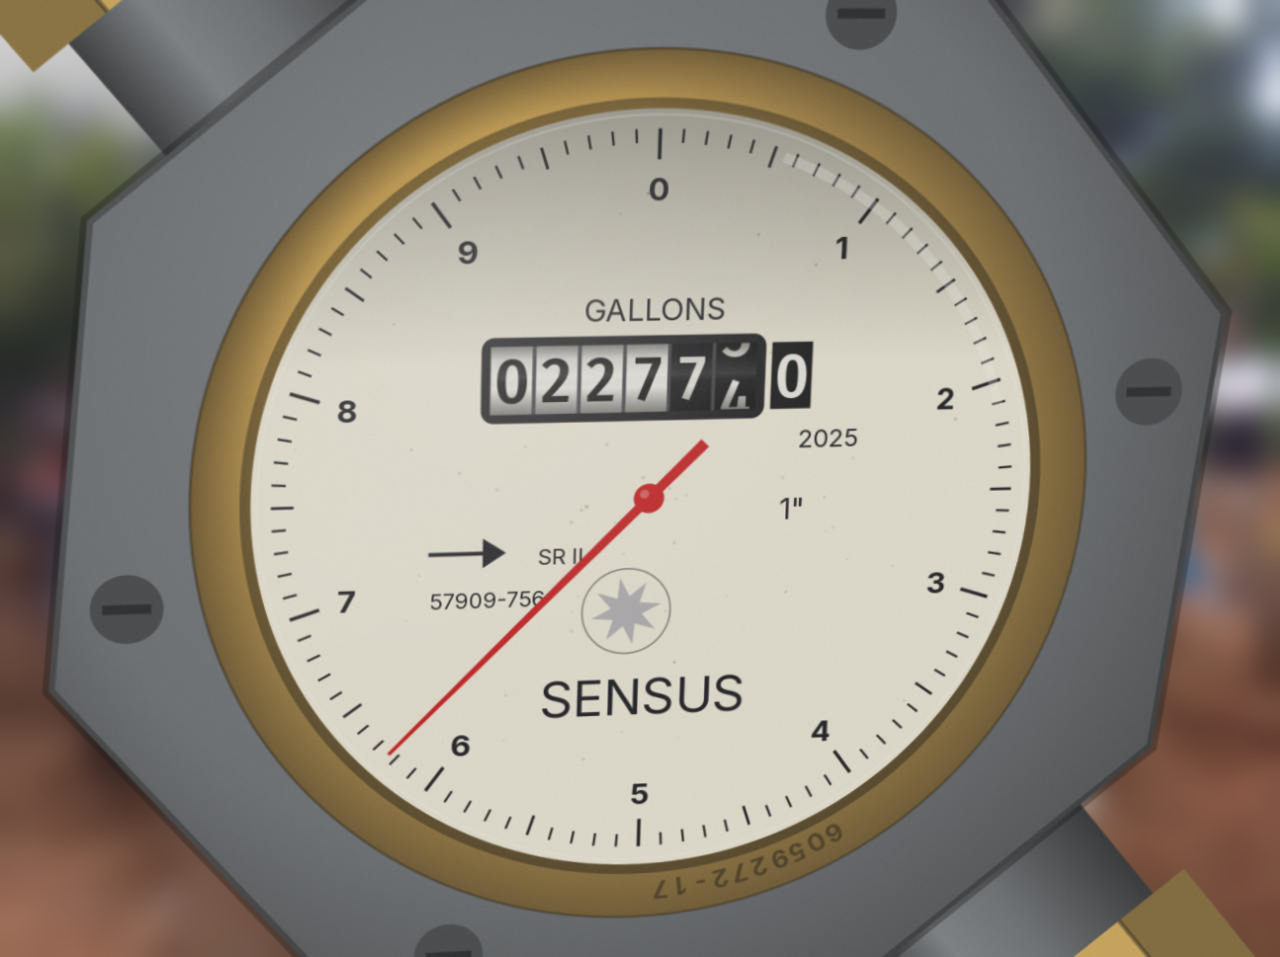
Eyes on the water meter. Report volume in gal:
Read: 227736.2 gal
